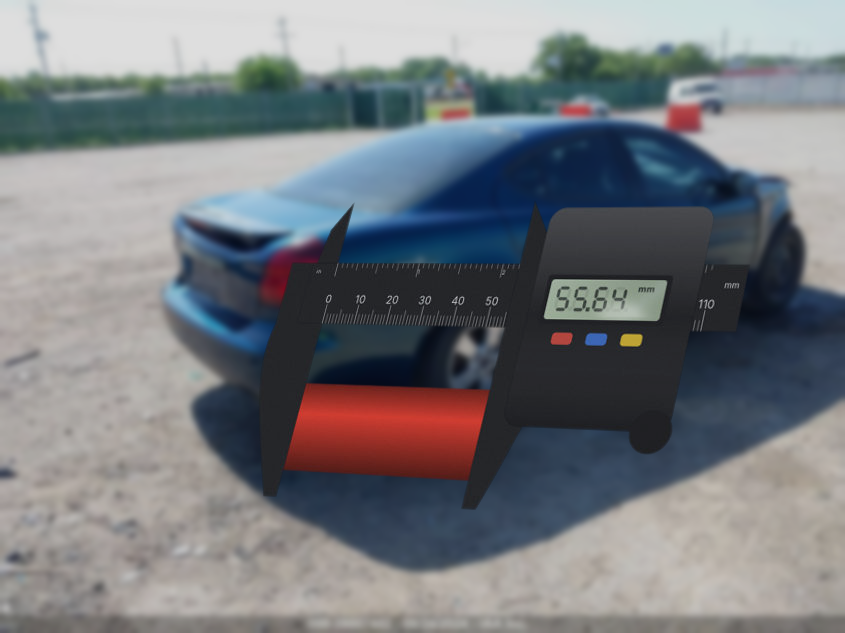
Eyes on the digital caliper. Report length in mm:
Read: 55.64 mm
